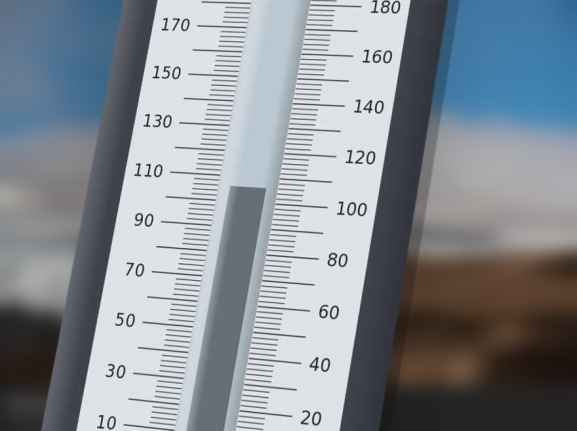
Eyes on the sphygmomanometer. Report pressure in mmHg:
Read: 106 mmHg
